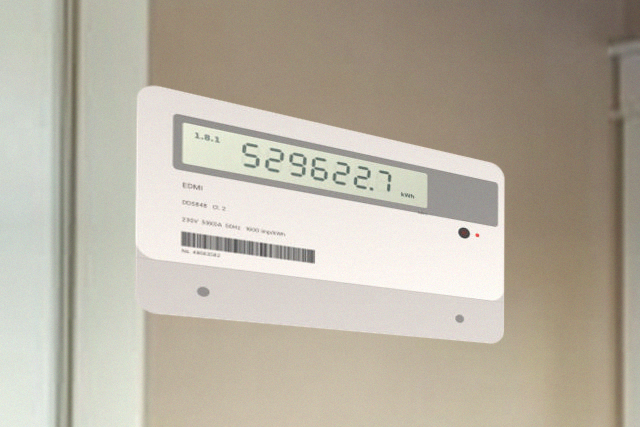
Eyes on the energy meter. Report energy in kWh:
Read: 529622.7 kWh
